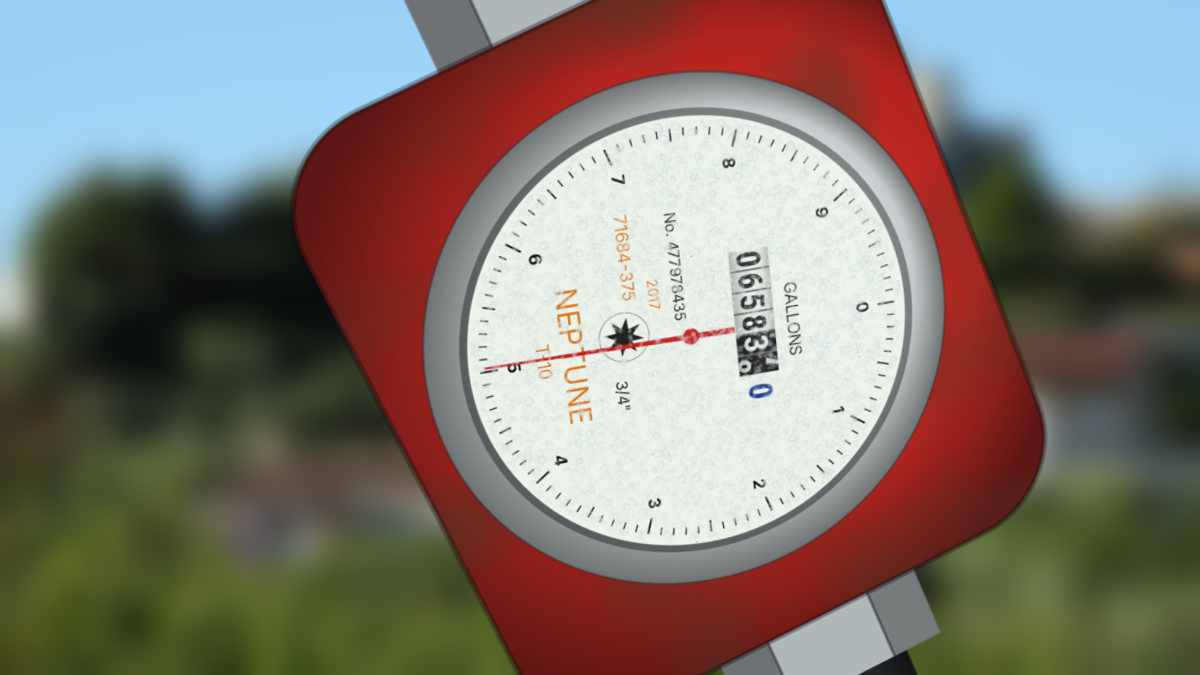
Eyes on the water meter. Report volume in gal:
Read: 658375.0 gal
